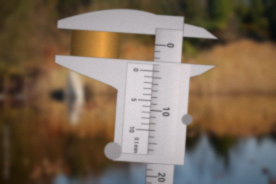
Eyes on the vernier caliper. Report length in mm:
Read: 4.0 mm
